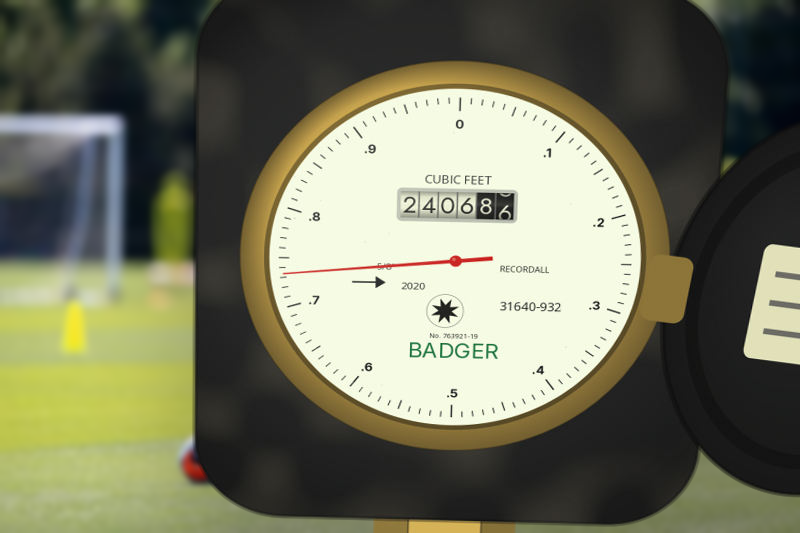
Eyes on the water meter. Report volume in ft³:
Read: 240685.73 ft³
